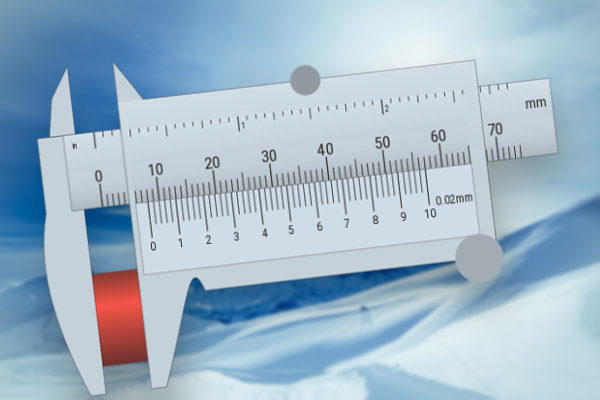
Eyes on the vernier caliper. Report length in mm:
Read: 8.0 mm
